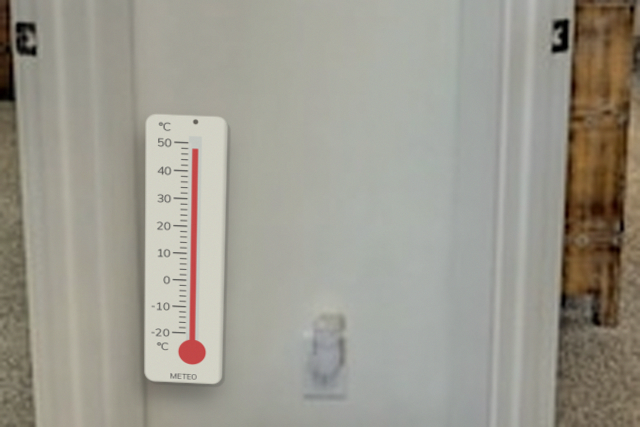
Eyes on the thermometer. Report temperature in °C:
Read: 48 °C
